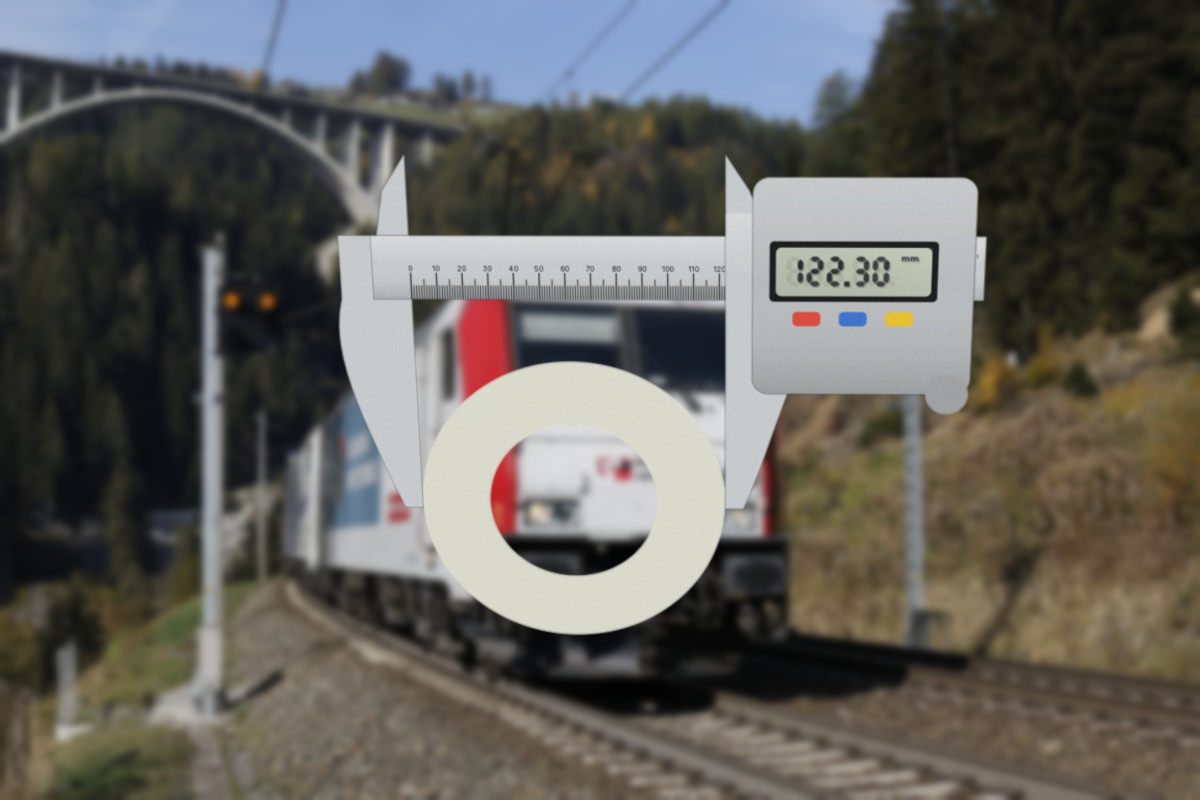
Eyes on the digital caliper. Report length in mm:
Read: 122.30 mm
